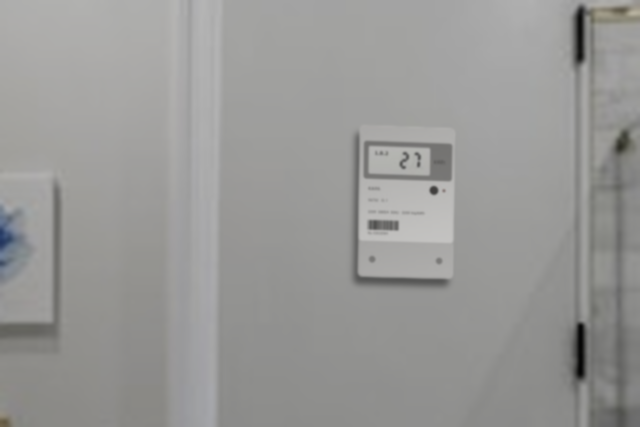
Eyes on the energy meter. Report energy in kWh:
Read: 27 kWh
